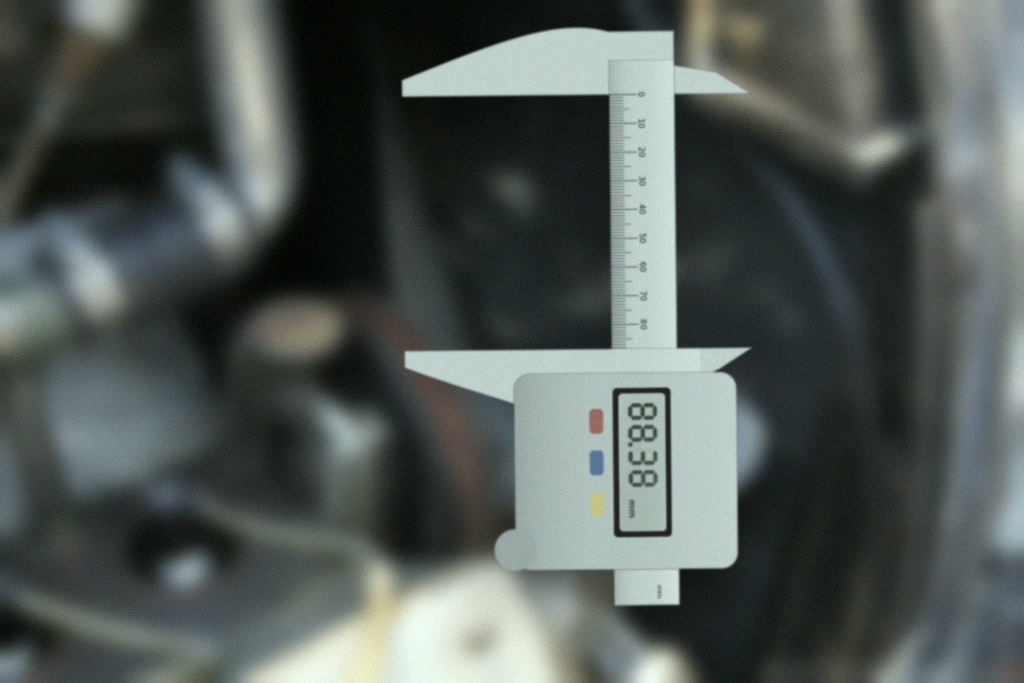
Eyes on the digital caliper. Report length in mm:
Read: 88.38 mm
